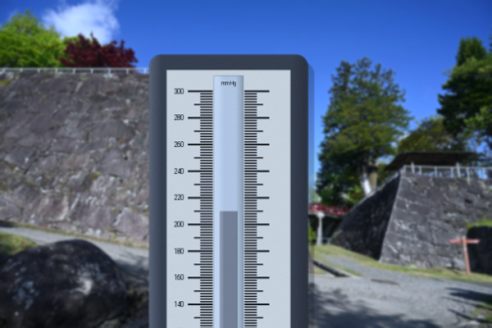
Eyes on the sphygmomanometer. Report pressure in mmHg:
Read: 210 mmHg
